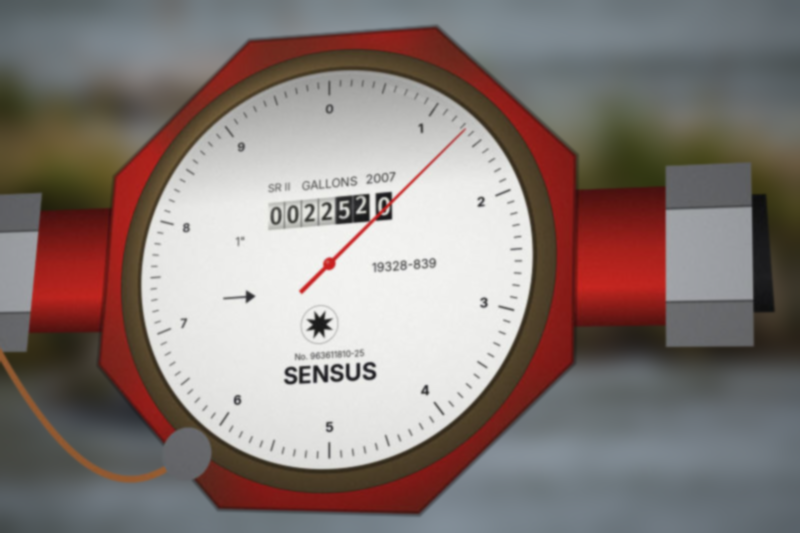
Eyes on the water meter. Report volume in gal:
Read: 22521.3 gal
